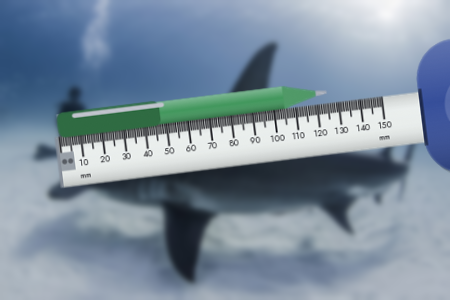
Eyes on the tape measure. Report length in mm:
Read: 125 mm
